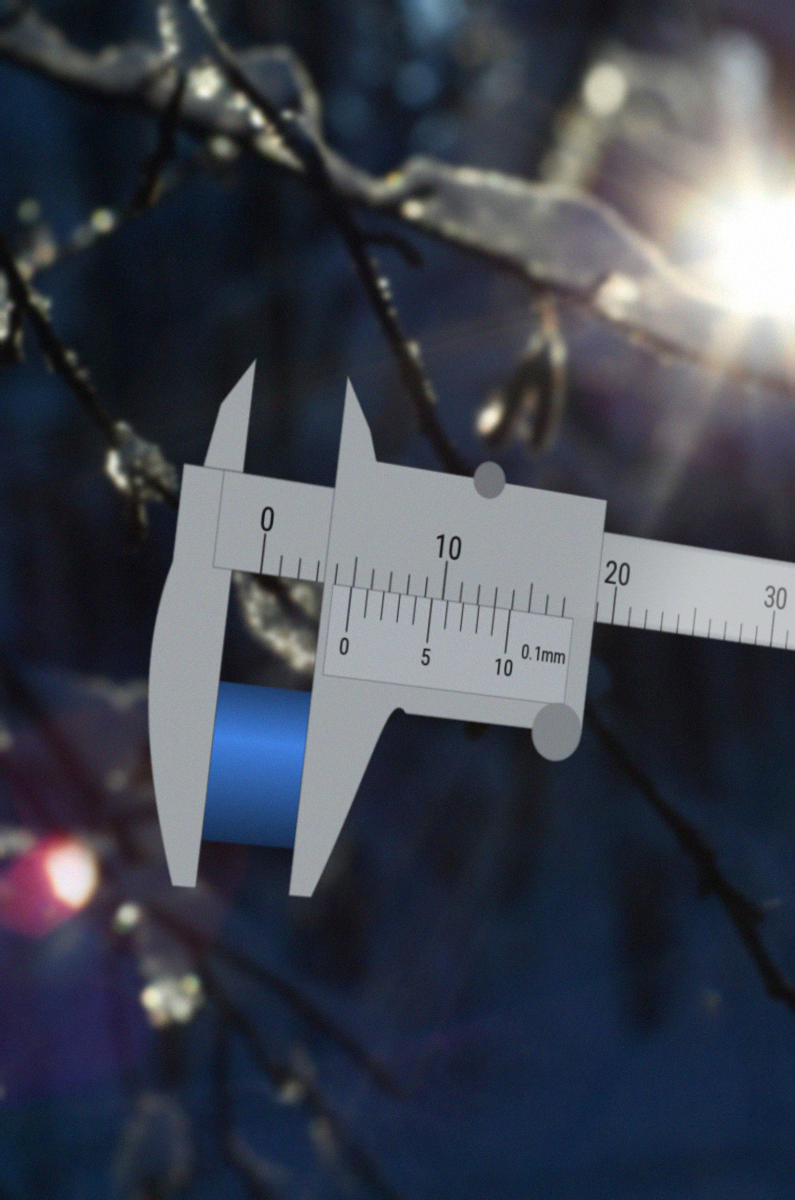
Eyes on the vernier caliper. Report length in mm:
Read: 4.9 mm
